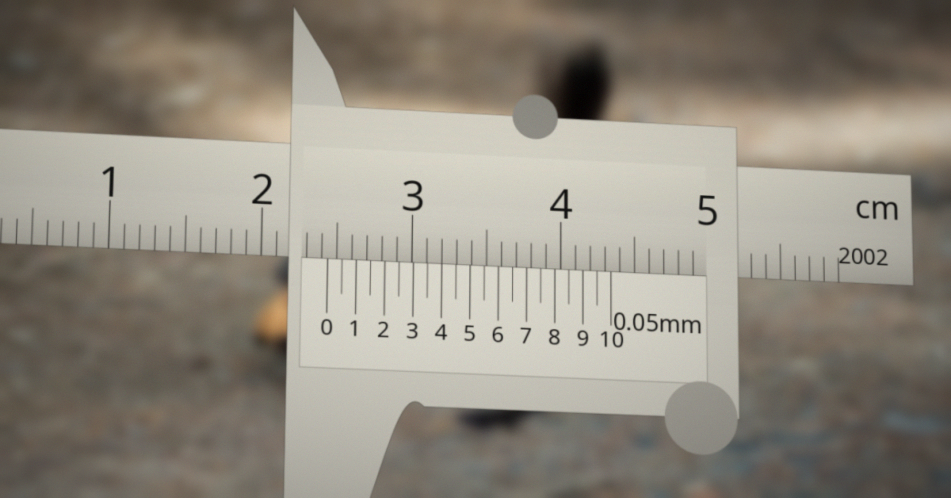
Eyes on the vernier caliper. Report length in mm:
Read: 24.4 mm
